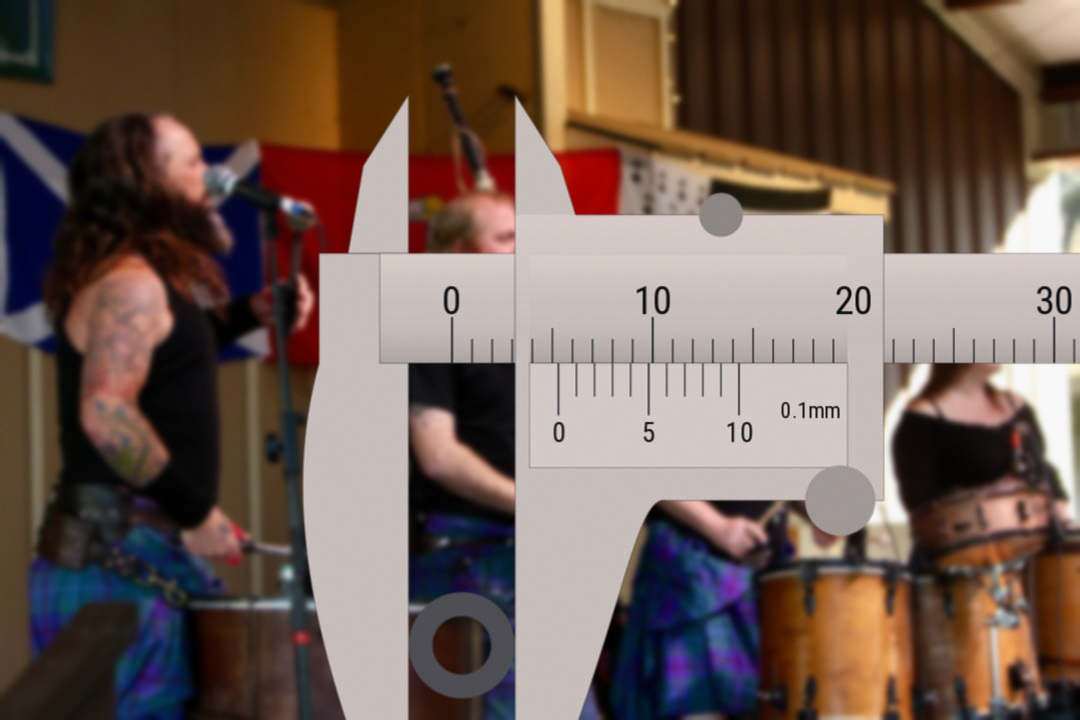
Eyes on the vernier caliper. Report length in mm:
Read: 5.3 mm
